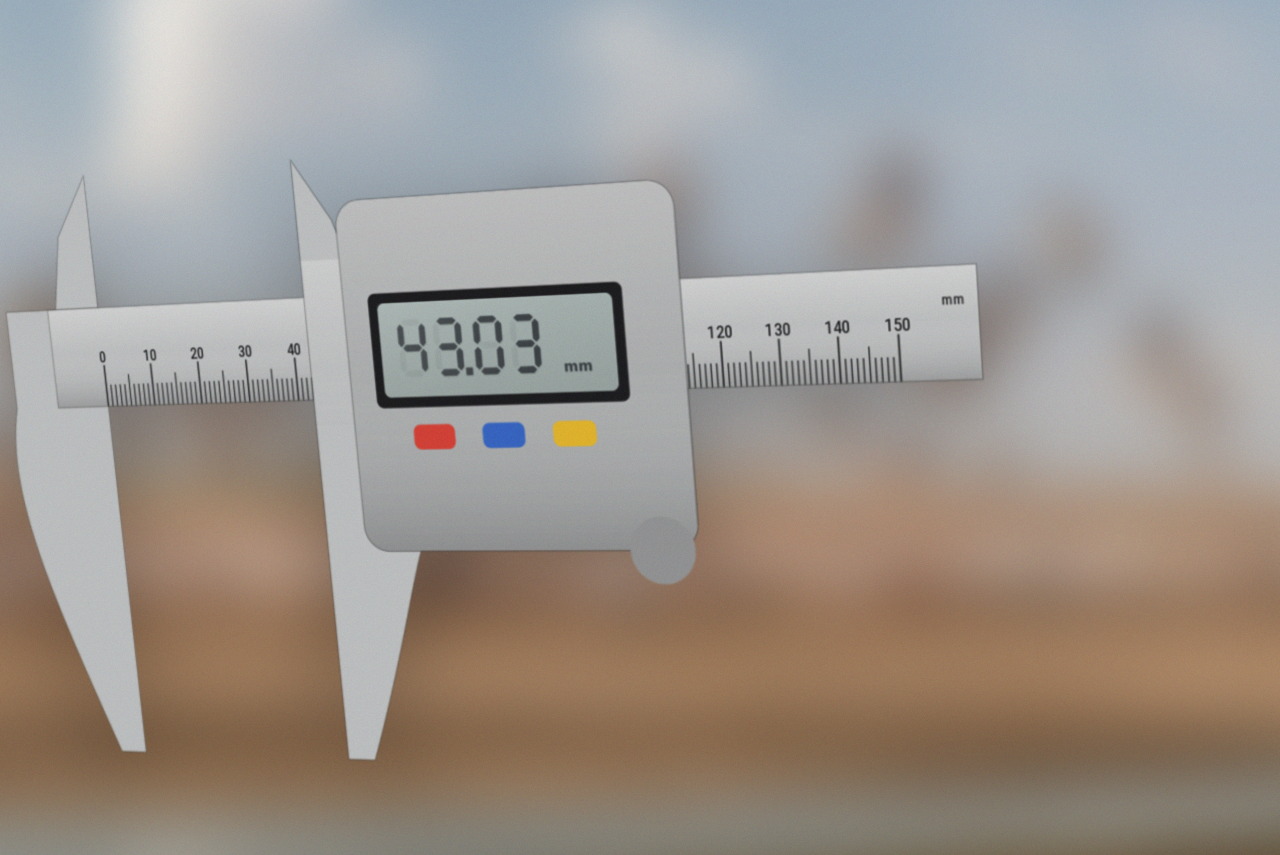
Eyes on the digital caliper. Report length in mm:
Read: 43.03 mm
